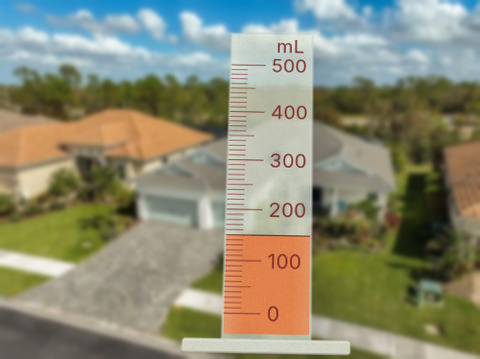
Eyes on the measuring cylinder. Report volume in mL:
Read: 150 mL
